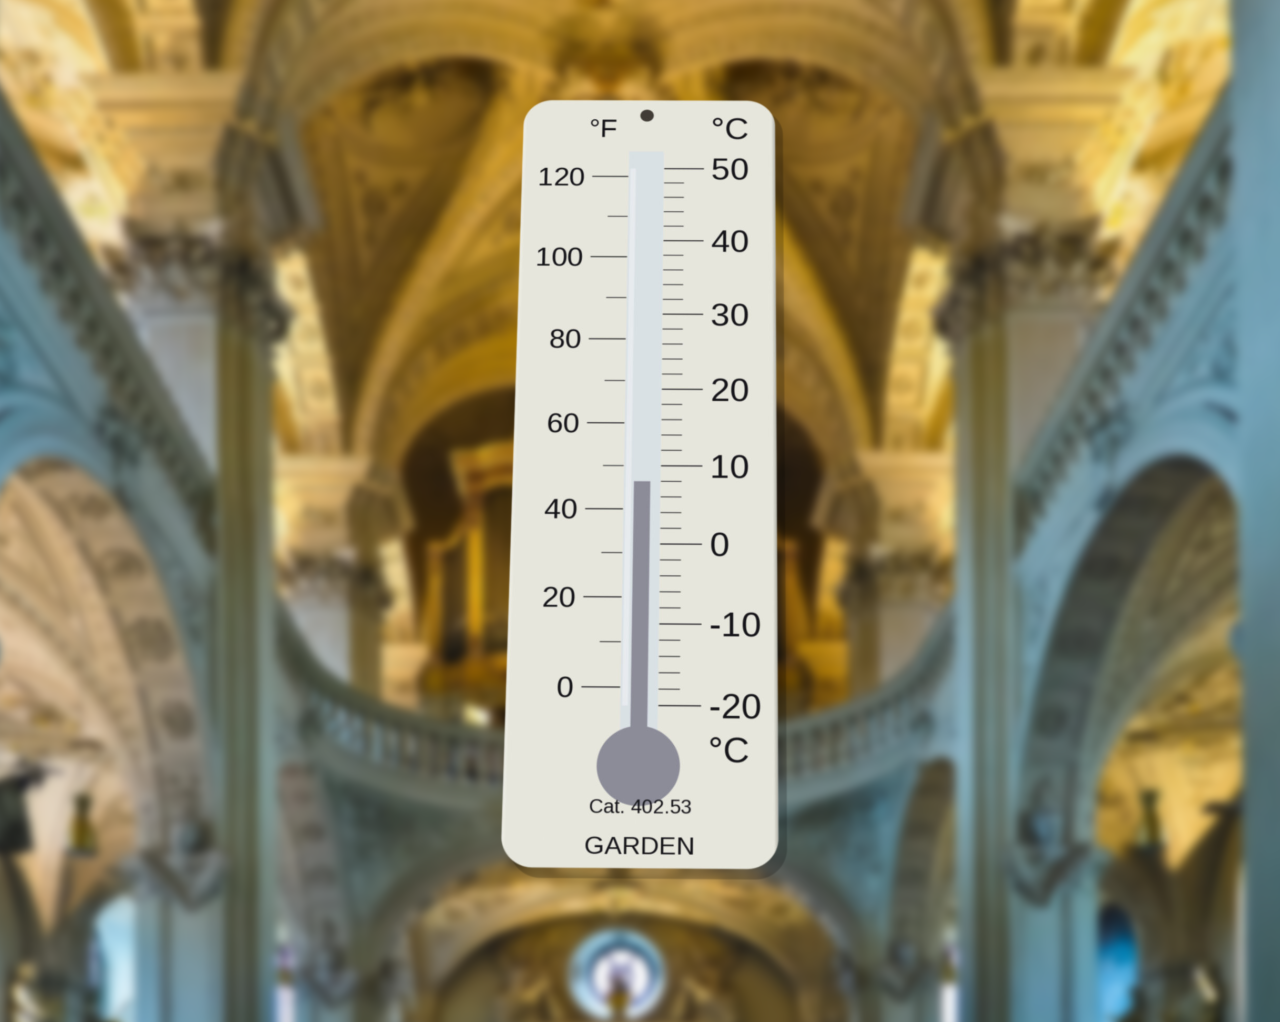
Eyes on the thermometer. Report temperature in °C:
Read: 8 °C
